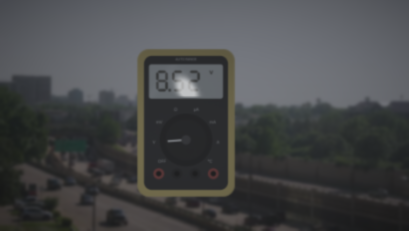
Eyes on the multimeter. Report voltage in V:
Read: 8.52 V
